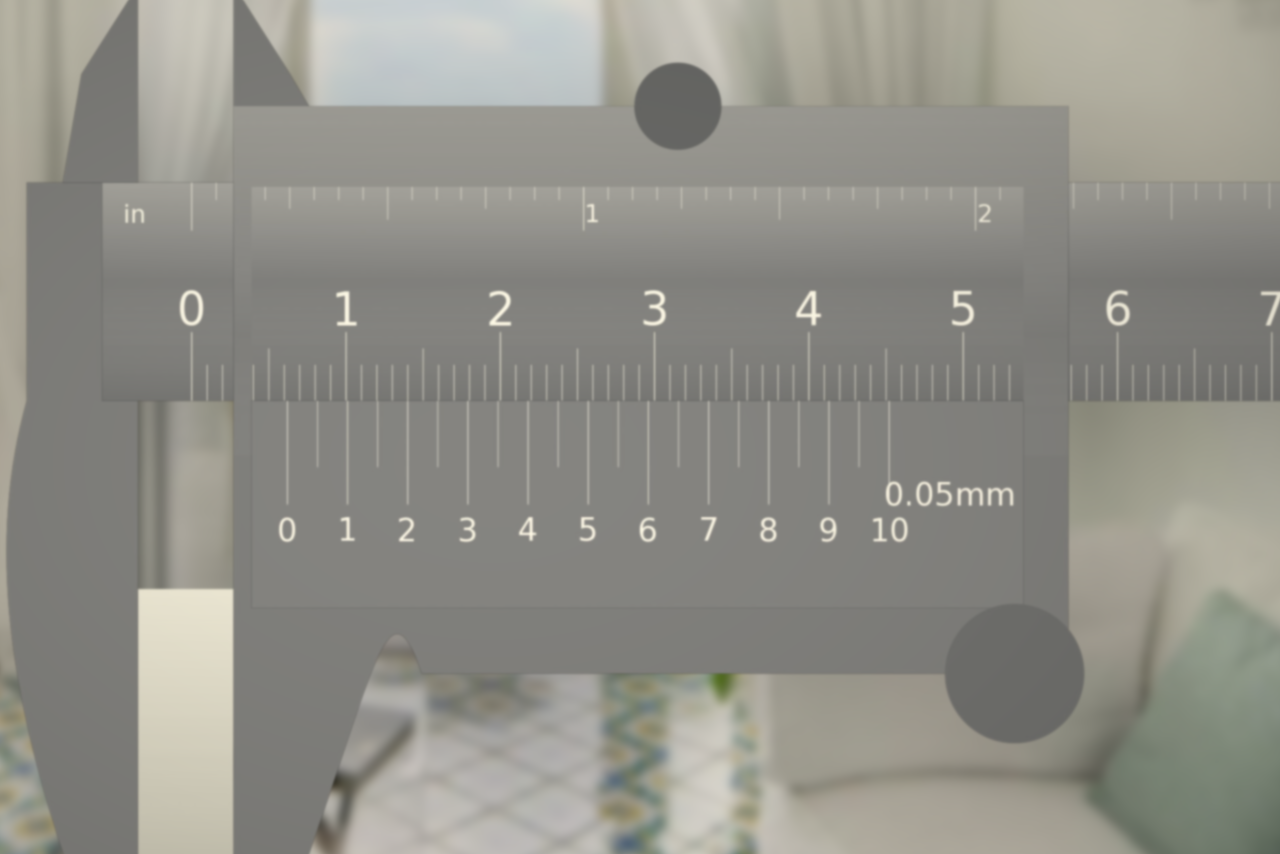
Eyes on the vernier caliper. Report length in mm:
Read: 6.2 mm
